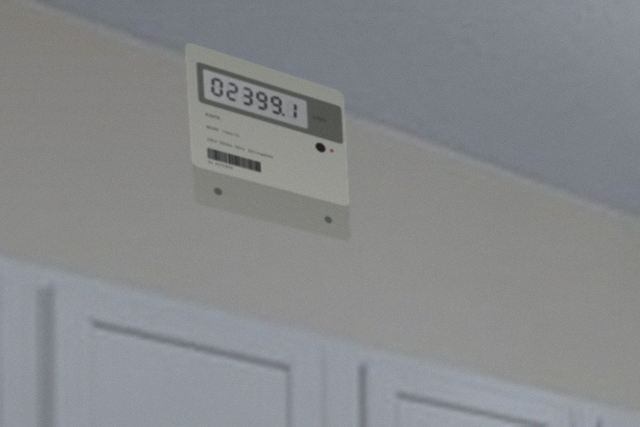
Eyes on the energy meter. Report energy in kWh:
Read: 2399.1 kWh
